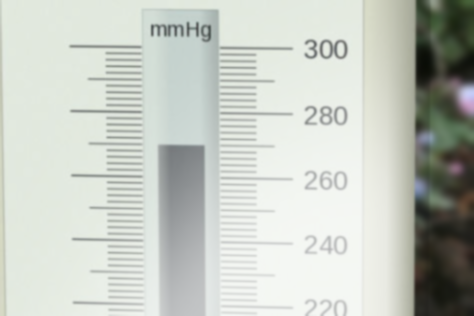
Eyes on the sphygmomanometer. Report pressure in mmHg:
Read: 270 mmHg
